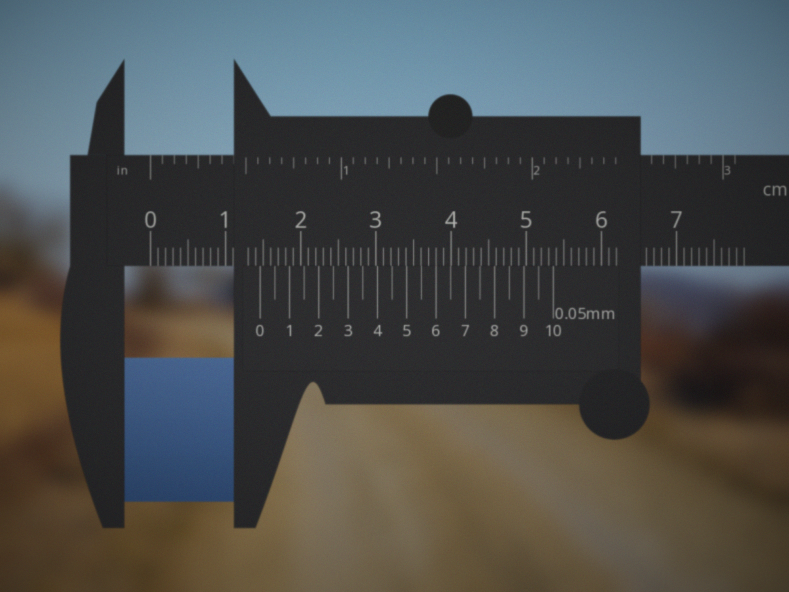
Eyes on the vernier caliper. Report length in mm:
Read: 14.6 mm
